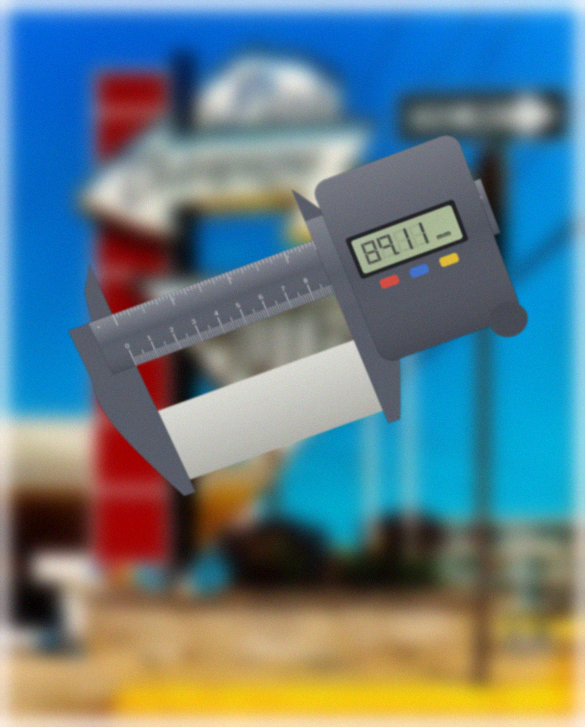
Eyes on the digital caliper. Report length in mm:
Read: 89.11 mm
